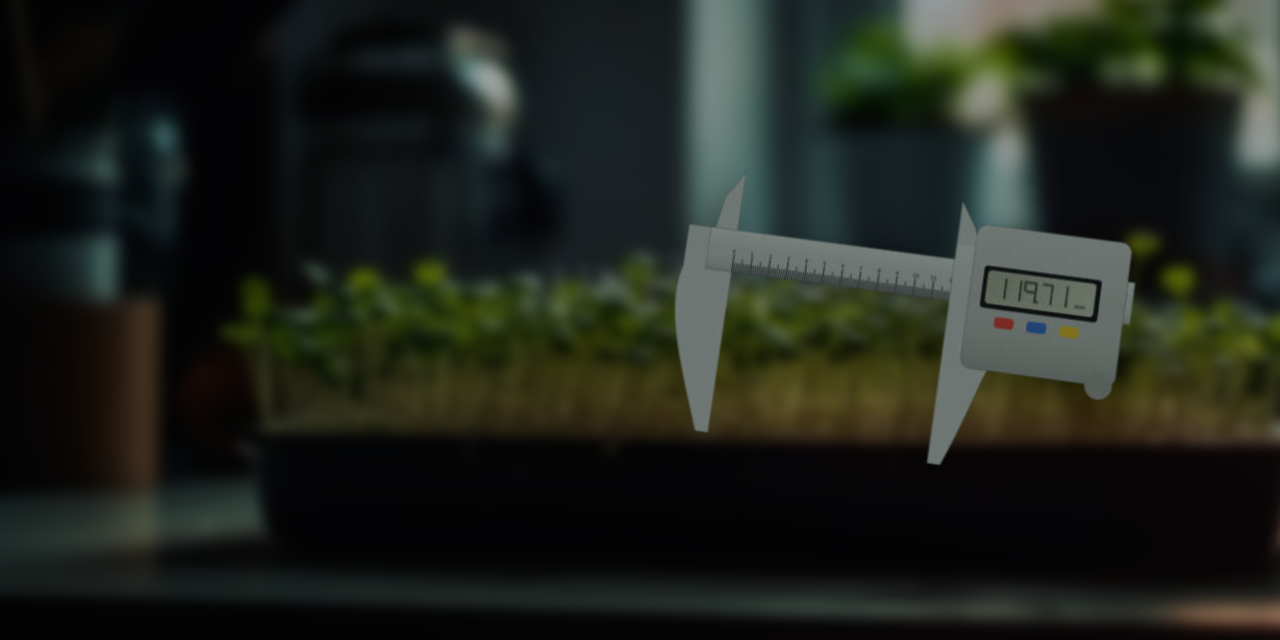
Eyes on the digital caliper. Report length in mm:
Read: 119.71 mm
